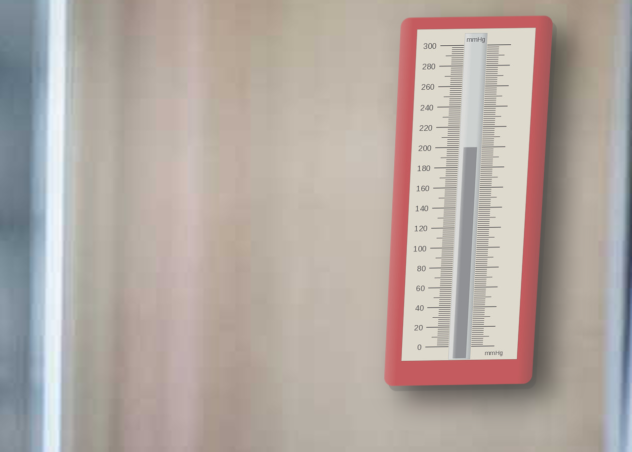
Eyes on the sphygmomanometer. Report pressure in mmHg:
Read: 200 mmHg
